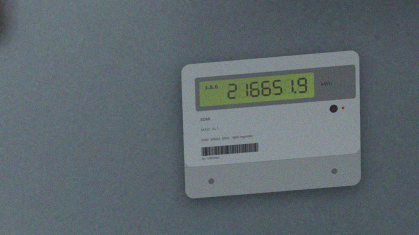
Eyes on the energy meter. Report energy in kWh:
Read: 216651.9 kWh
